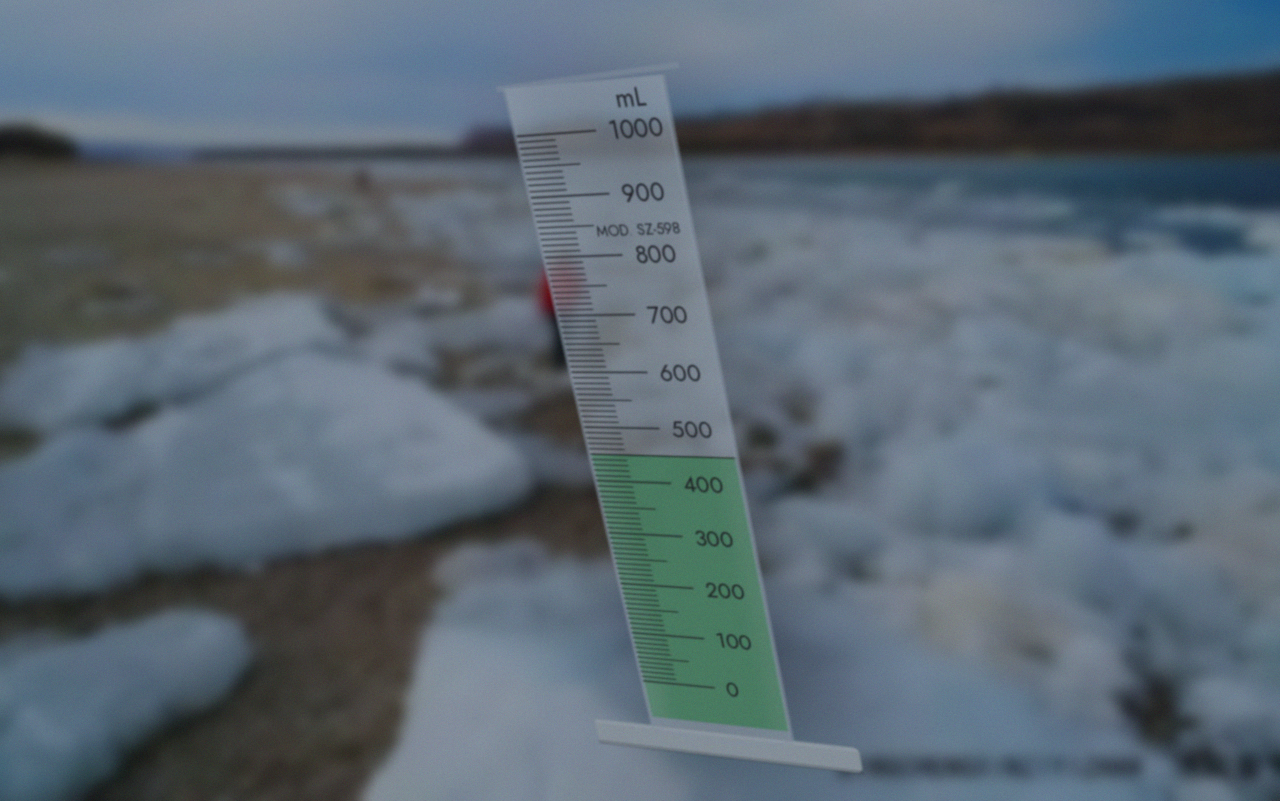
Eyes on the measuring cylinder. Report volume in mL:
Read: 450 mL
